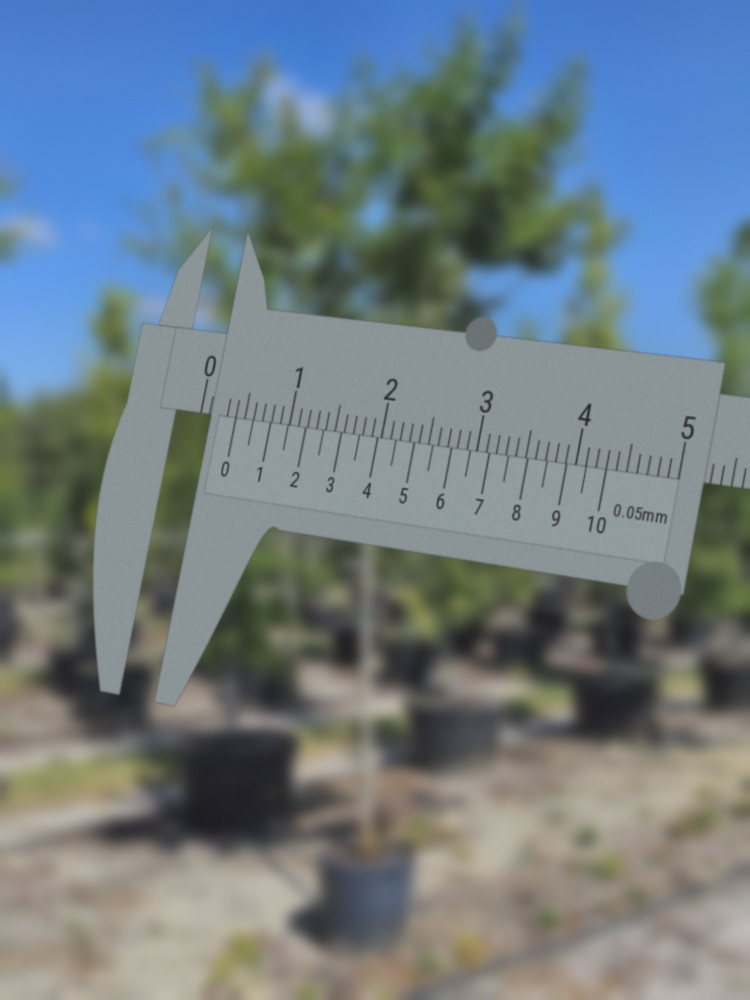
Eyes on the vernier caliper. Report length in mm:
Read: 4.0 mm
